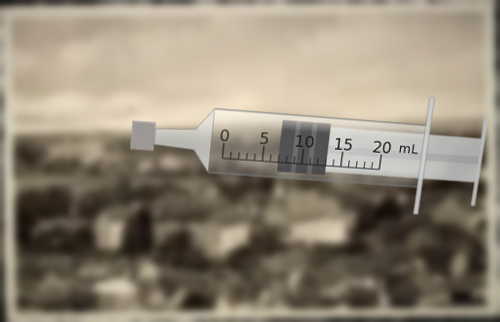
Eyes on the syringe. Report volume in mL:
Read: 7 mL
